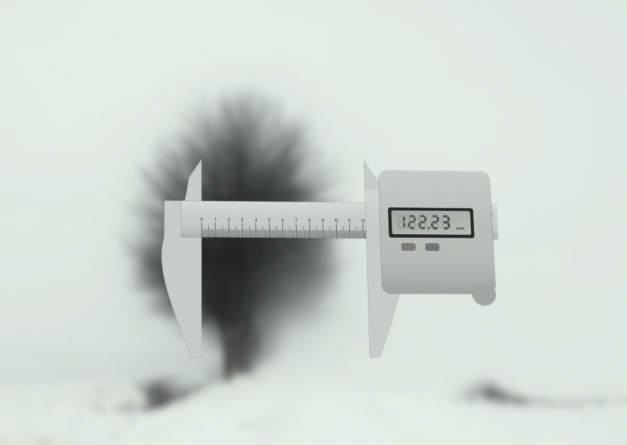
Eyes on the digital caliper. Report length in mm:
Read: 122.23 mm
